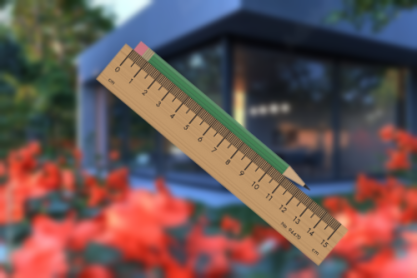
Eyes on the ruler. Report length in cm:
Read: 12.5 cm
